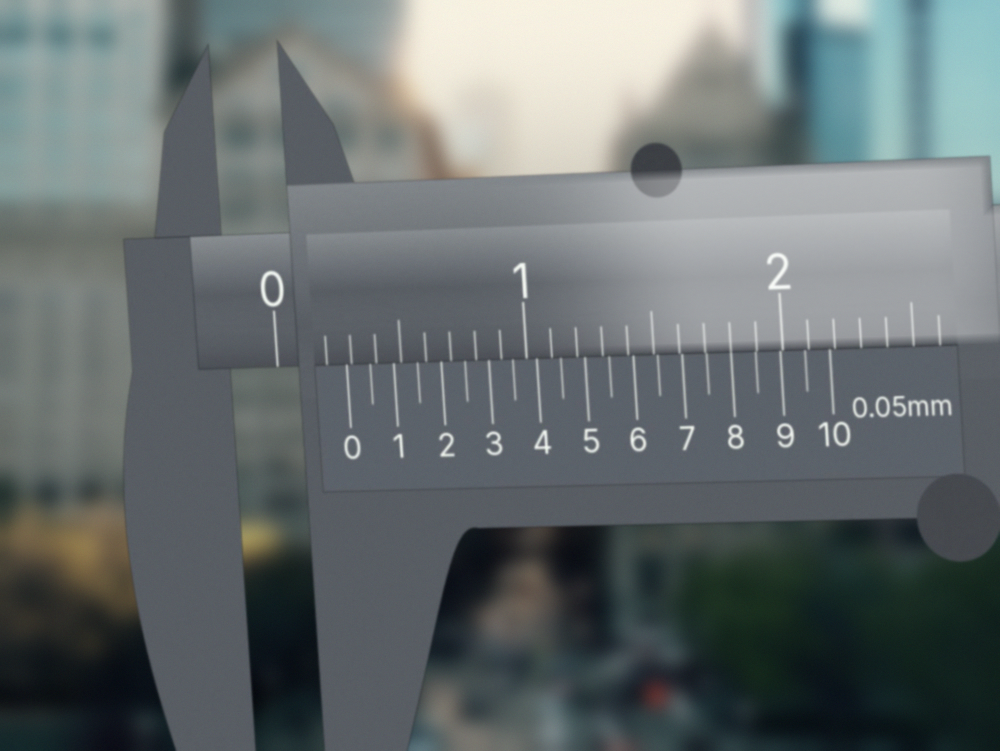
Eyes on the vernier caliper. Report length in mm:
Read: 2.8 mm
